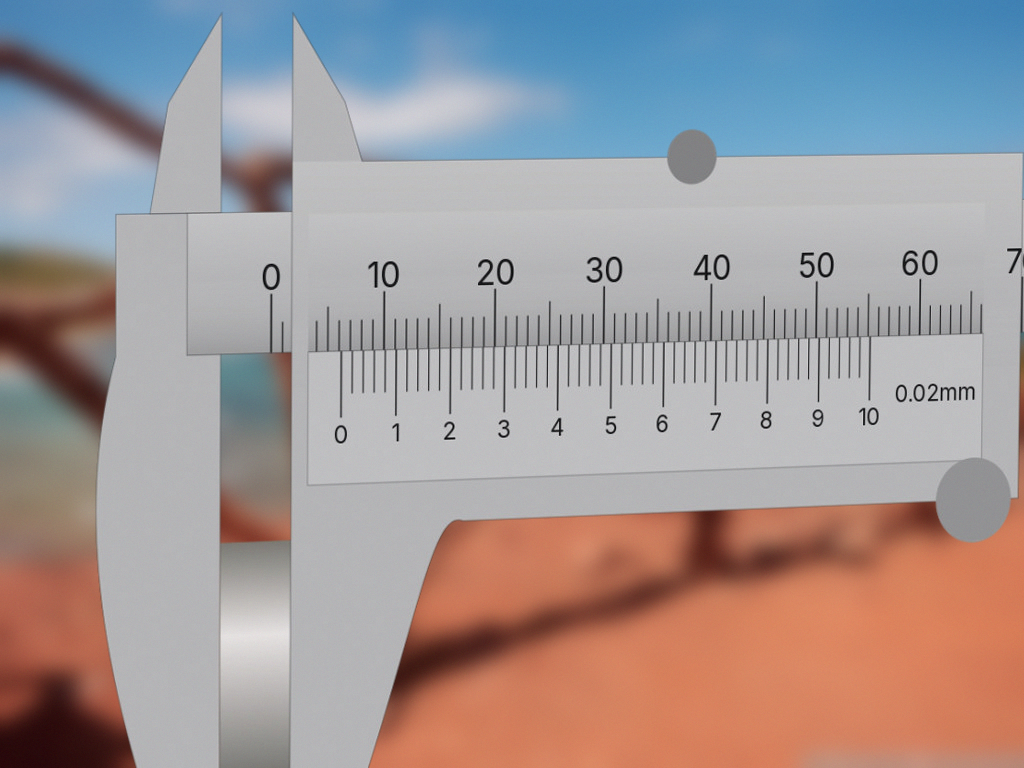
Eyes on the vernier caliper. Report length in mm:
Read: 6.2 mm
